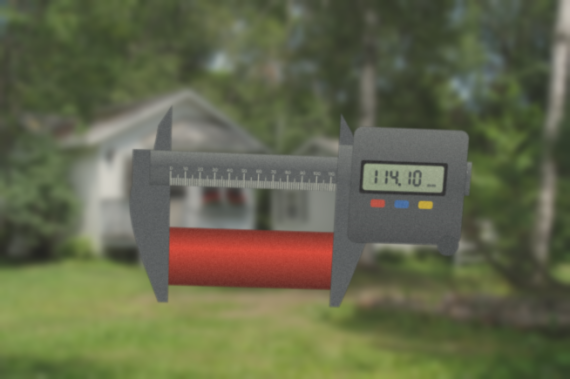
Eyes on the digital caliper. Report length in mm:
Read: 114.10 mm
